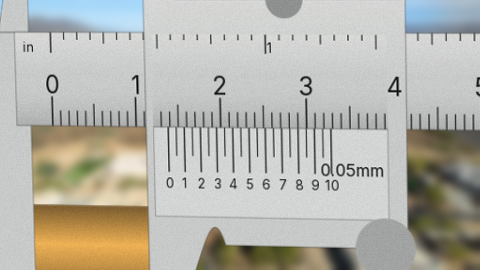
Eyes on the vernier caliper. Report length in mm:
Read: 13.8 mm
